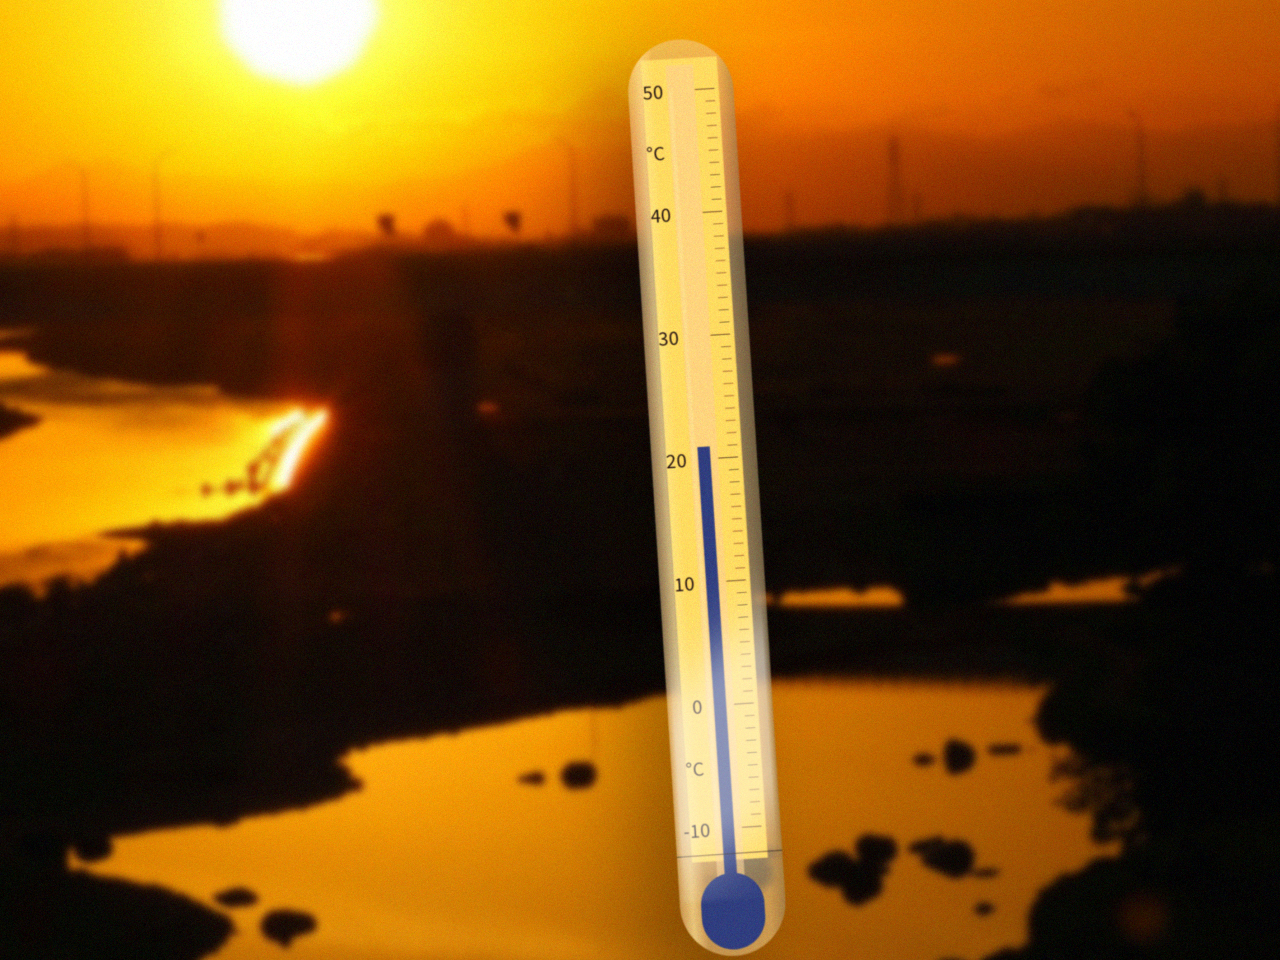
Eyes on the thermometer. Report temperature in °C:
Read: 21 °C
